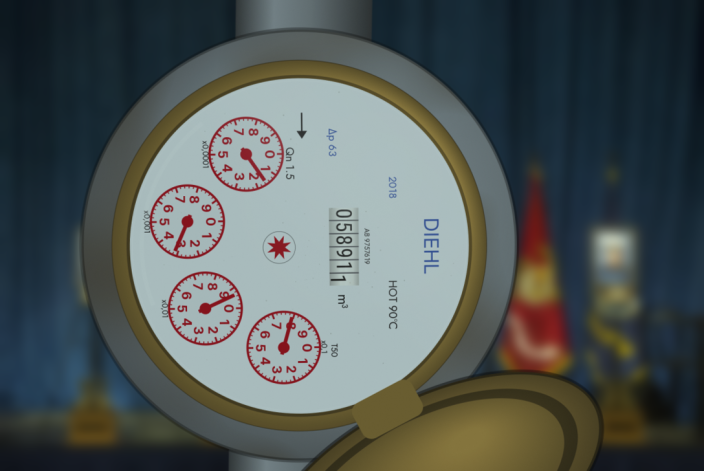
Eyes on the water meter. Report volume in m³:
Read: 58910.7931 m³
